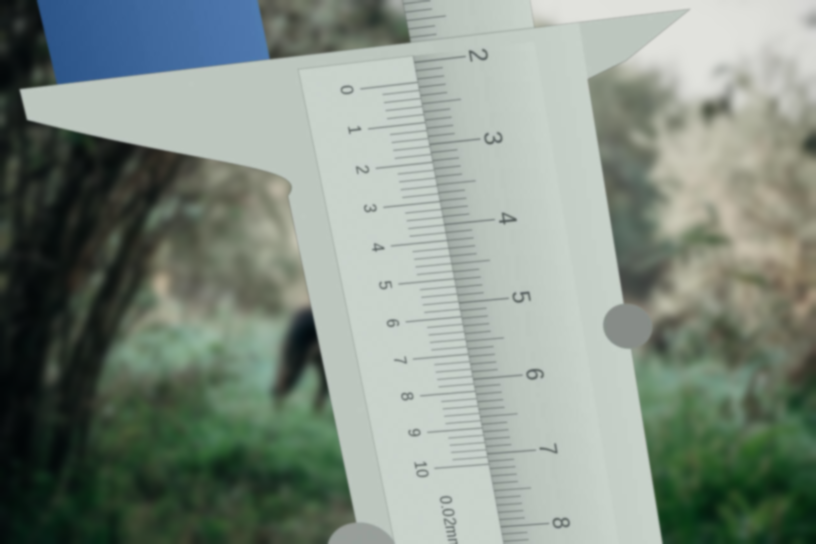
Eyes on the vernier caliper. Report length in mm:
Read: 22.4 mm
